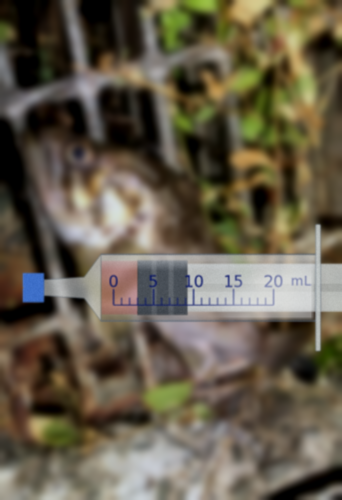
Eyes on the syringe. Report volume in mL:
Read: 3 mL
